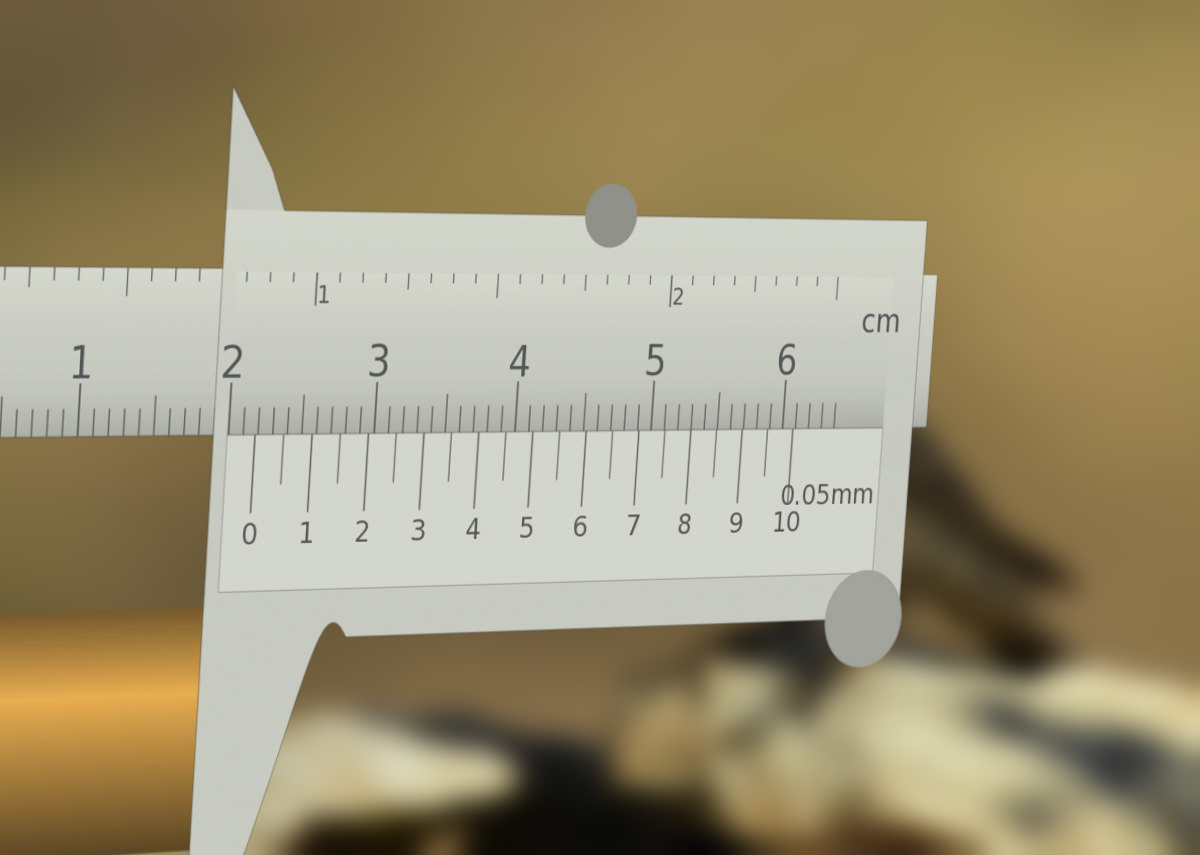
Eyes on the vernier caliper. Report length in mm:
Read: 21.8 mm
